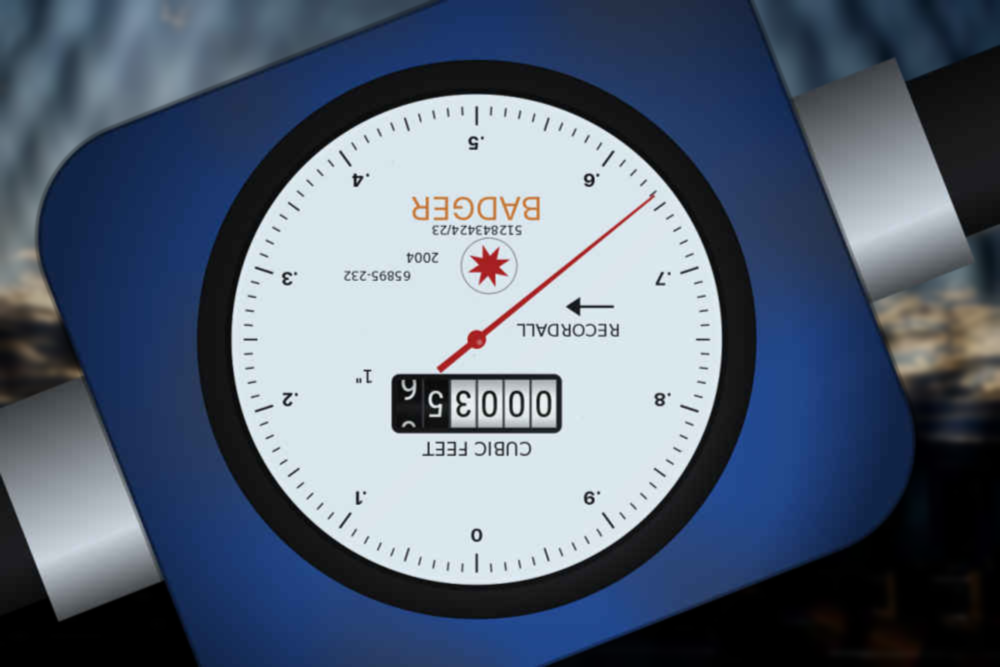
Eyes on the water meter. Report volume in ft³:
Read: 355.64 ft³
